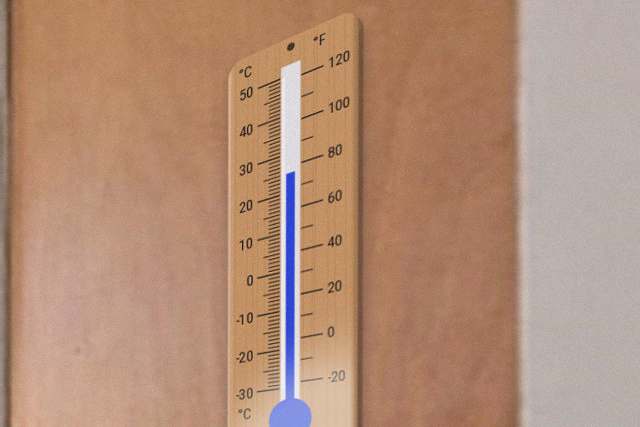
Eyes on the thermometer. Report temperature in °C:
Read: 25 °C
